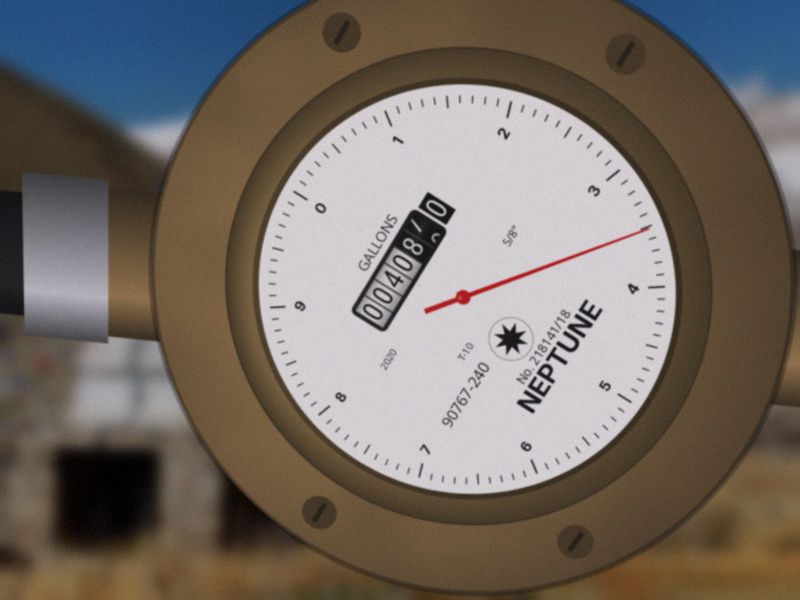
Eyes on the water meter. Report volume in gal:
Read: 40873.5 gal
